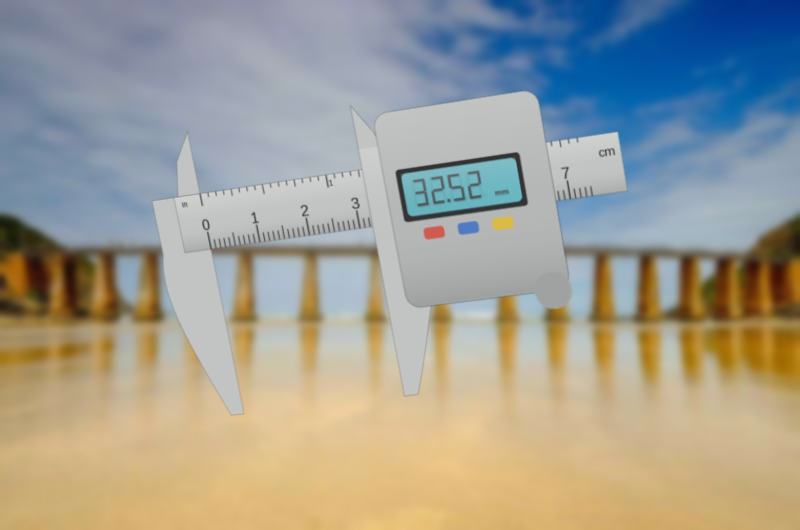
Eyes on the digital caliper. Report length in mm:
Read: 32.52 mm
